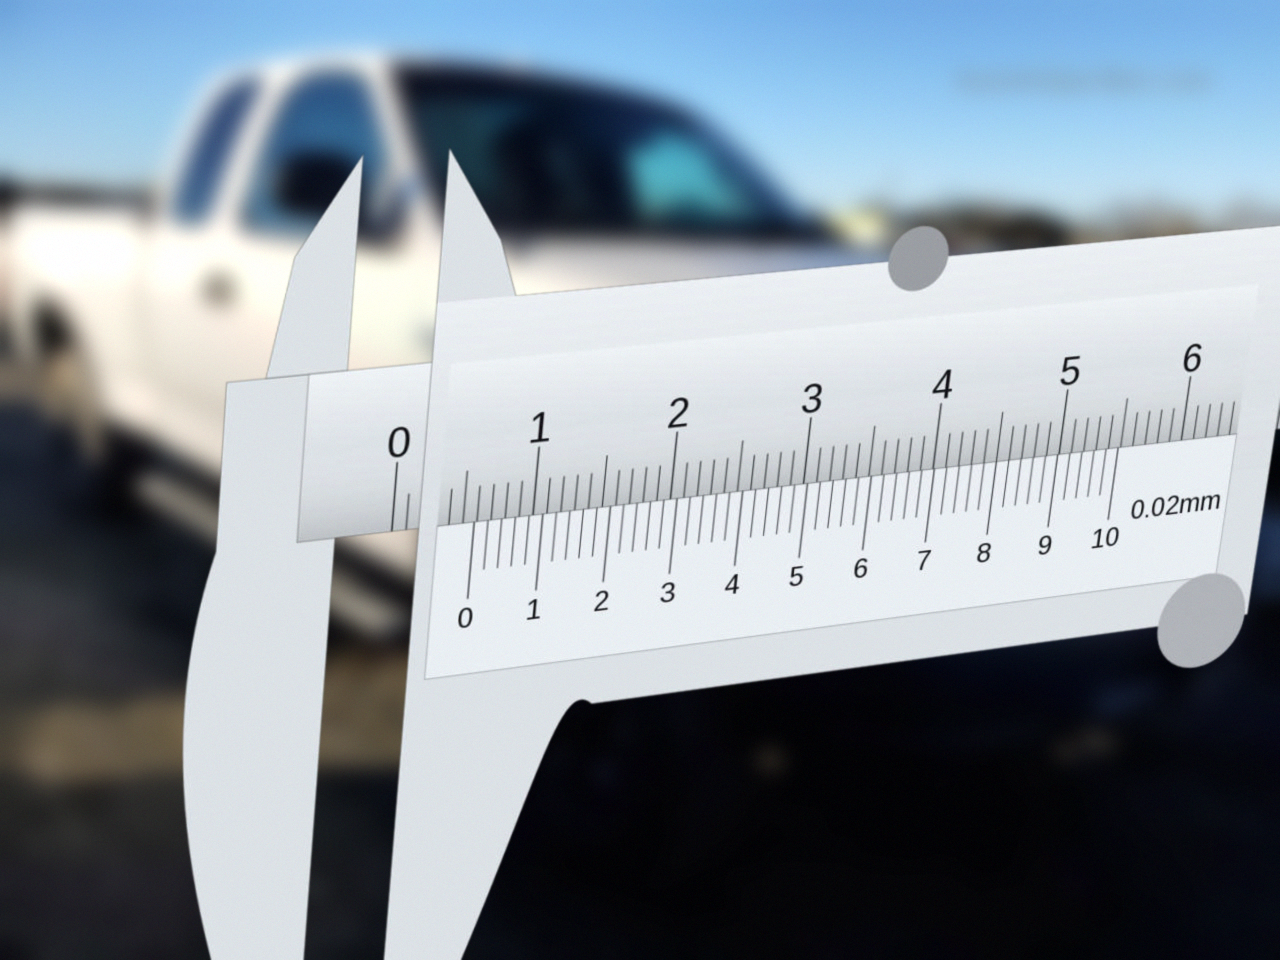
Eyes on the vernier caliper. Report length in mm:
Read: 5.8 mm
